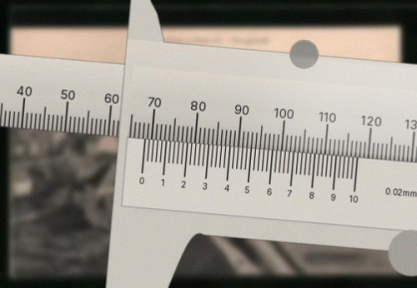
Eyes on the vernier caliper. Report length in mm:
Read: 68.5 mm
